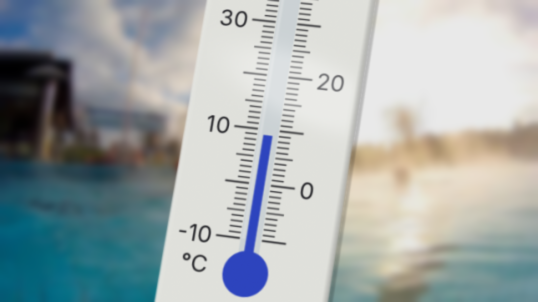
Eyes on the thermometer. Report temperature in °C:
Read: 9 °C
